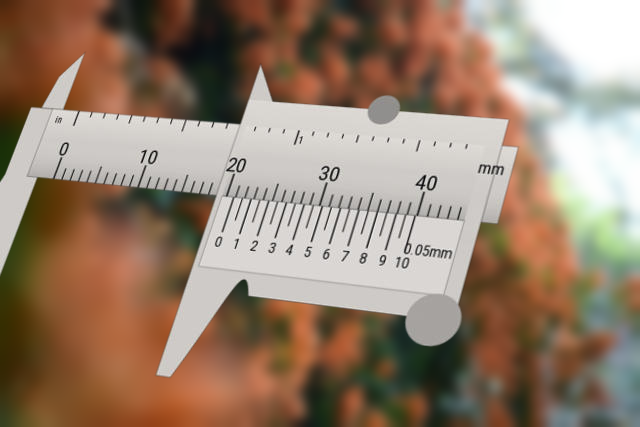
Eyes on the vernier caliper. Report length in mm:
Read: 20.8 mm
